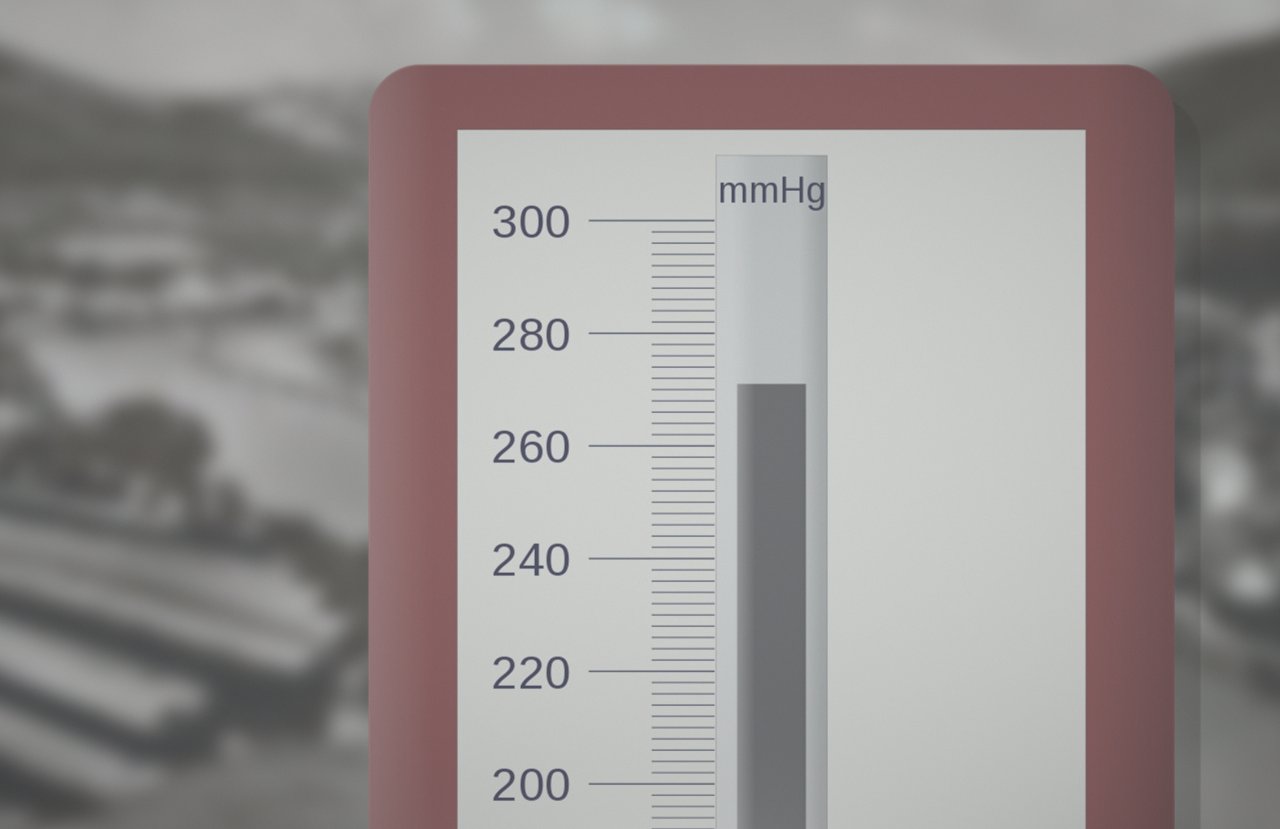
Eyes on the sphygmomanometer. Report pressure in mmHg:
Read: 271 mmHg
